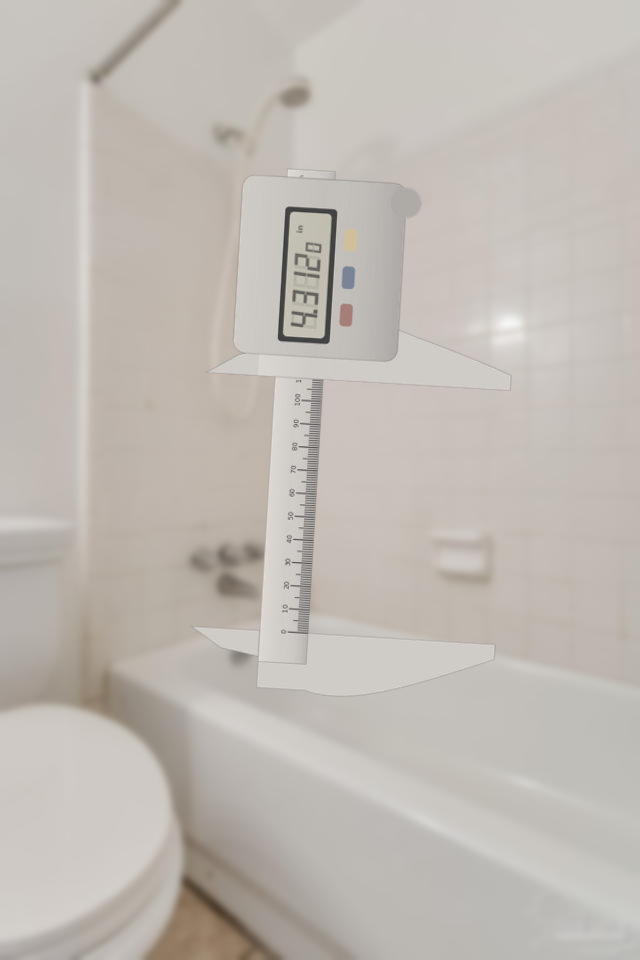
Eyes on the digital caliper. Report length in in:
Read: 4.3120 in
